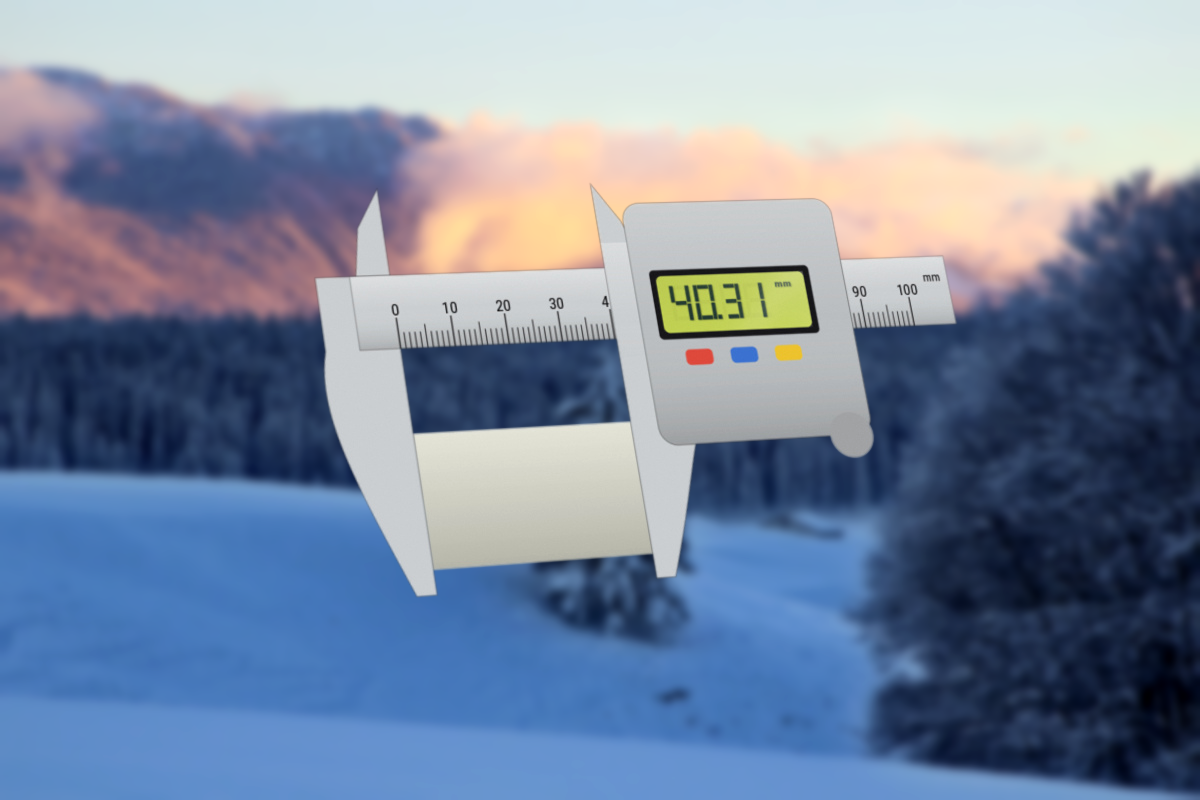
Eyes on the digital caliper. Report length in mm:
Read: 40.31 mm
